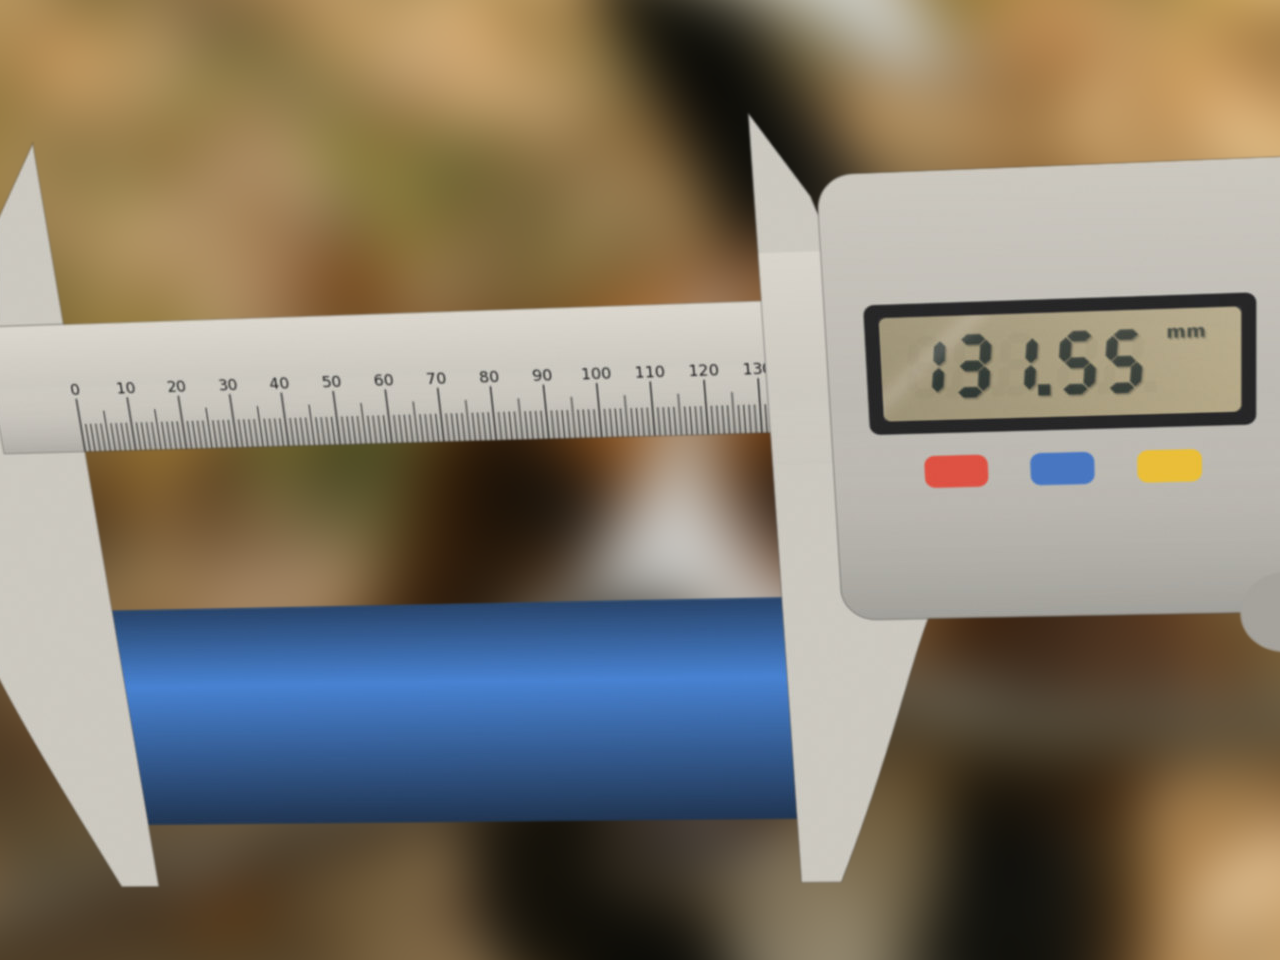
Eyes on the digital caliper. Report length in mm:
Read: 131.55 mm
